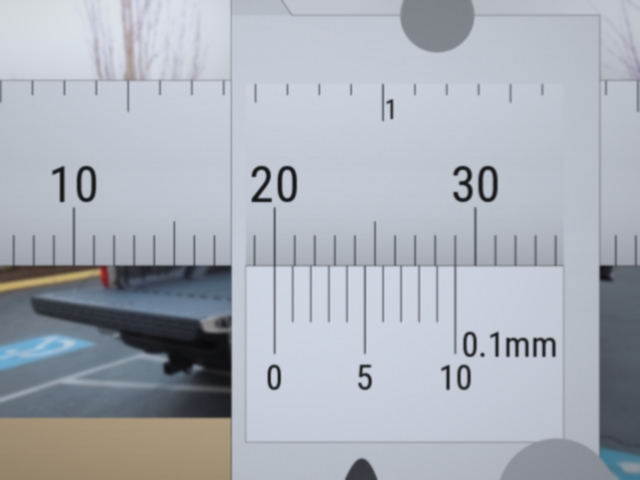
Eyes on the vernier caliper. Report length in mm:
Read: 20.0 mm
